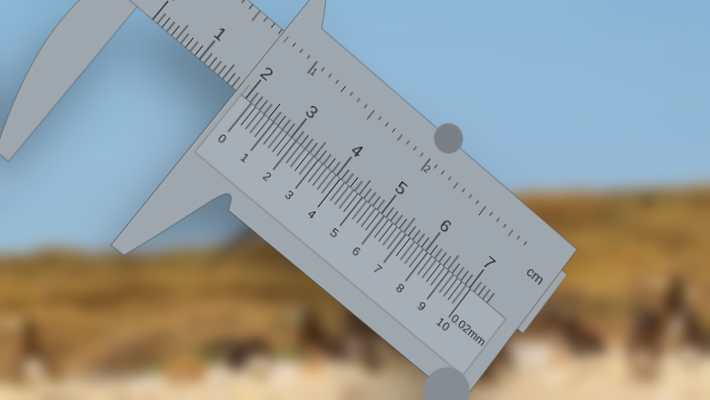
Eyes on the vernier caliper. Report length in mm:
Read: 21.2 mm
